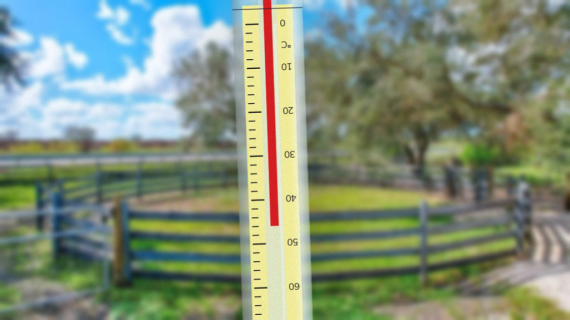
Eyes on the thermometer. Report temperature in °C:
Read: 46 °C
